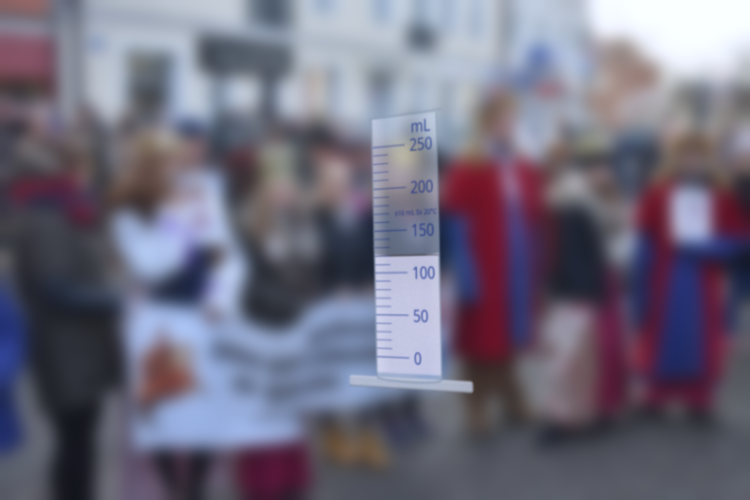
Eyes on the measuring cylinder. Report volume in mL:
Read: 120 mL
